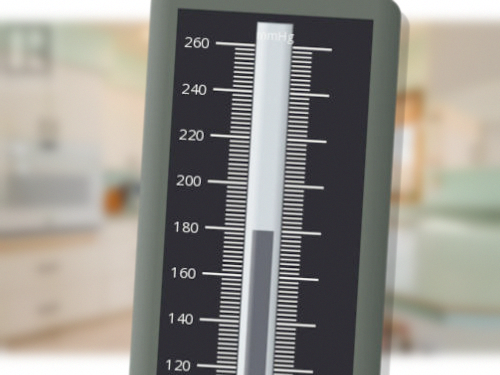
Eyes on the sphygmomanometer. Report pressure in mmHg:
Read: 180 mmHg
